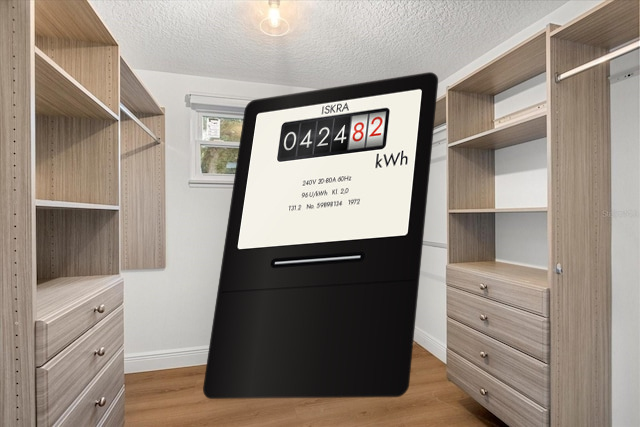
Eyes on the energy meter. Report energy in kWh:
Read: 424.82 kWh
